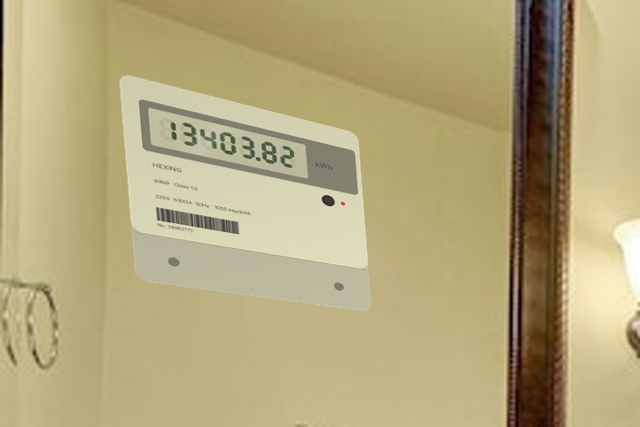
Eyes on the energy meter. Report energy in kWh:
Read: 13403.82 kWh
